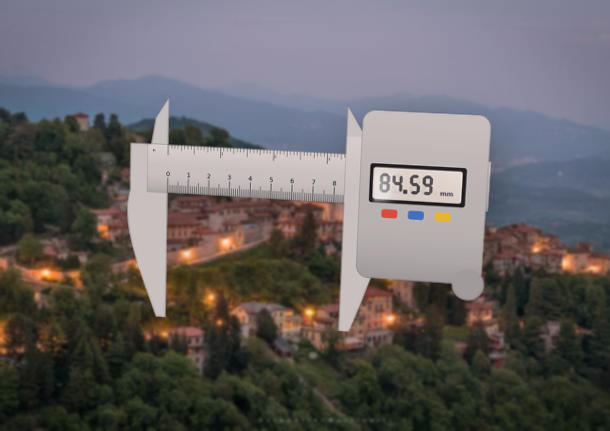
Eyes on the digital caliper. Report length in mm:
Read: 84.59 mm
